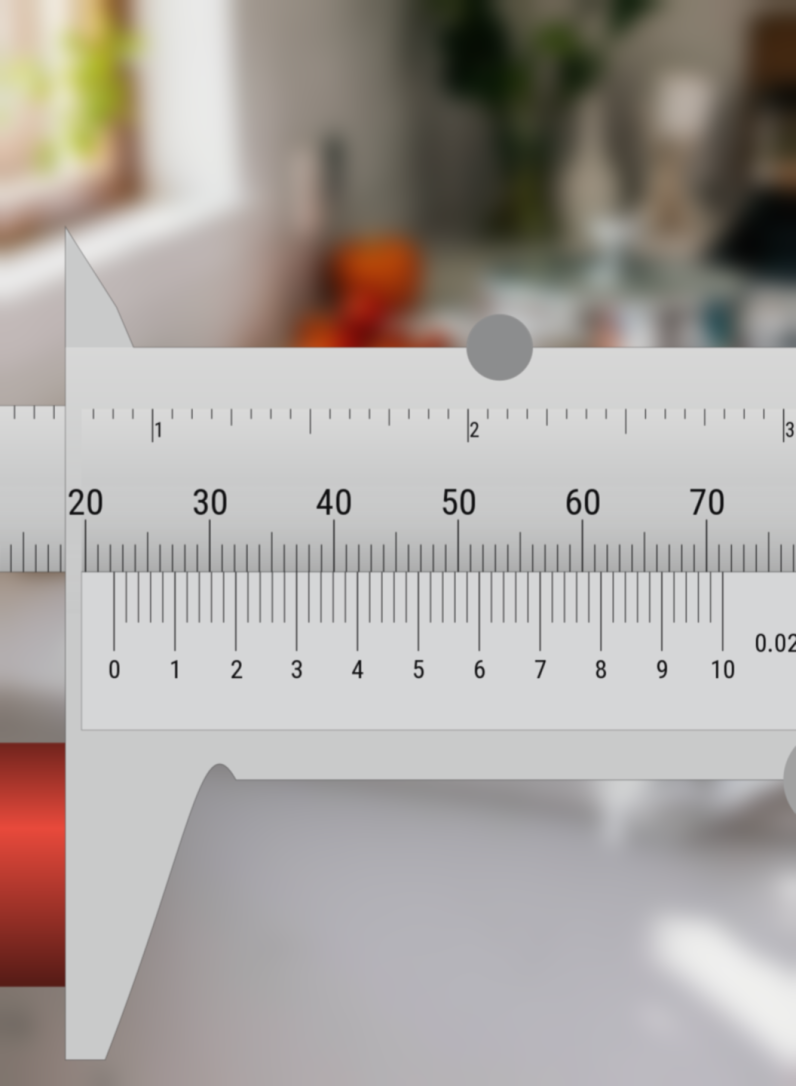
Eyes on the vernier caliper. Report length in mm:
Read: 22.3 mm
